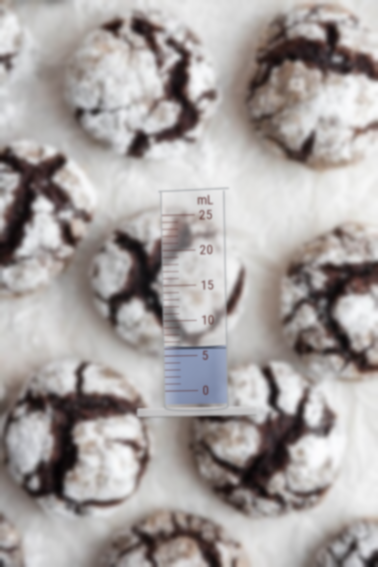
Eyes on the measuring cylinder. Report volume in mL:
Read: 6 mL
